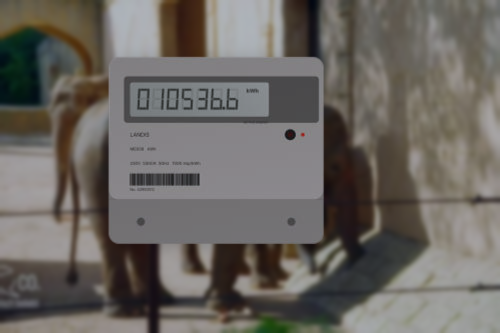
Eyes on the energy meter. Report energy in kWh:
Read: 10536.6 kWh
